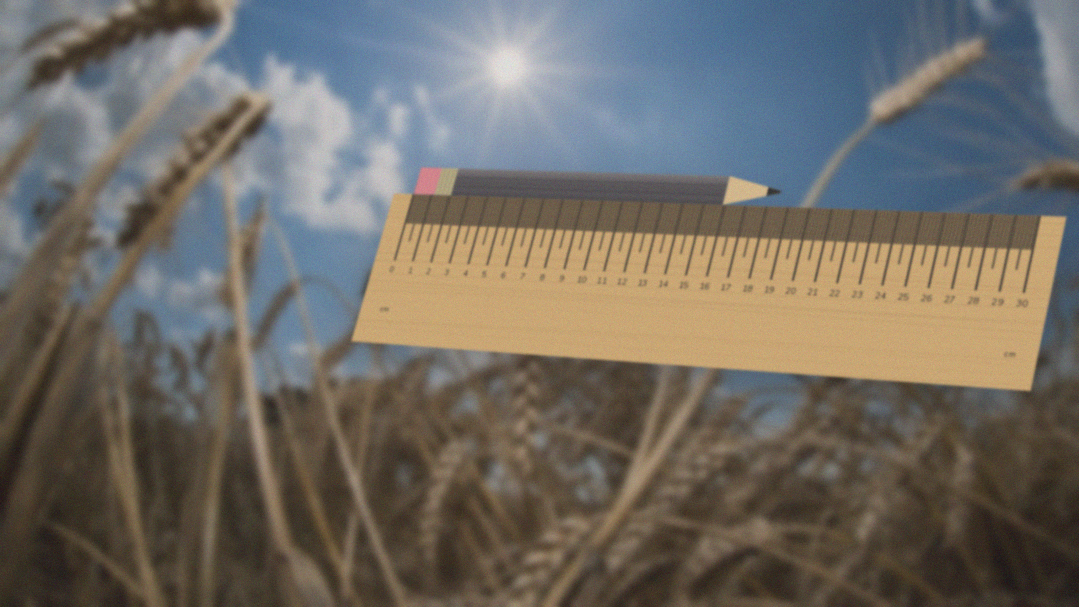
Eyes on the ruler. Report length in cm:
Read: 18.5 cm
